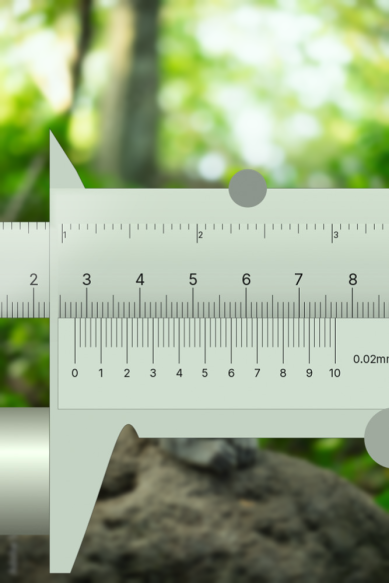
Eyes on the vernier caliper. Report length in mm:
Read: 27.8 mm
